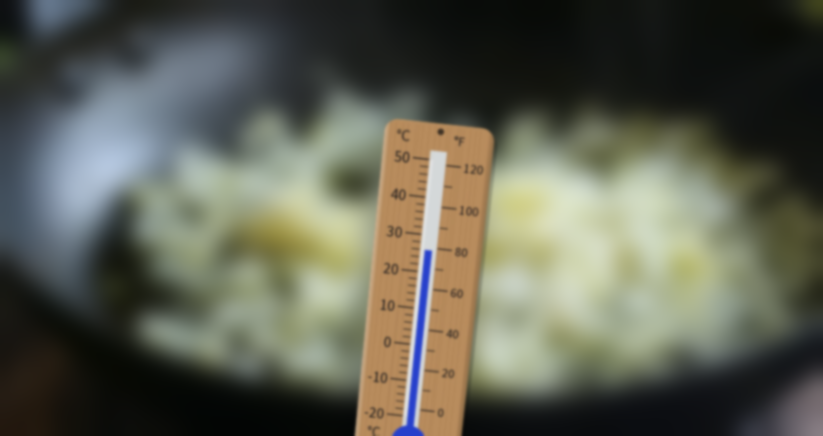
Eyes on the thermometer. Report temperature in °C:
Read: 26 °C
